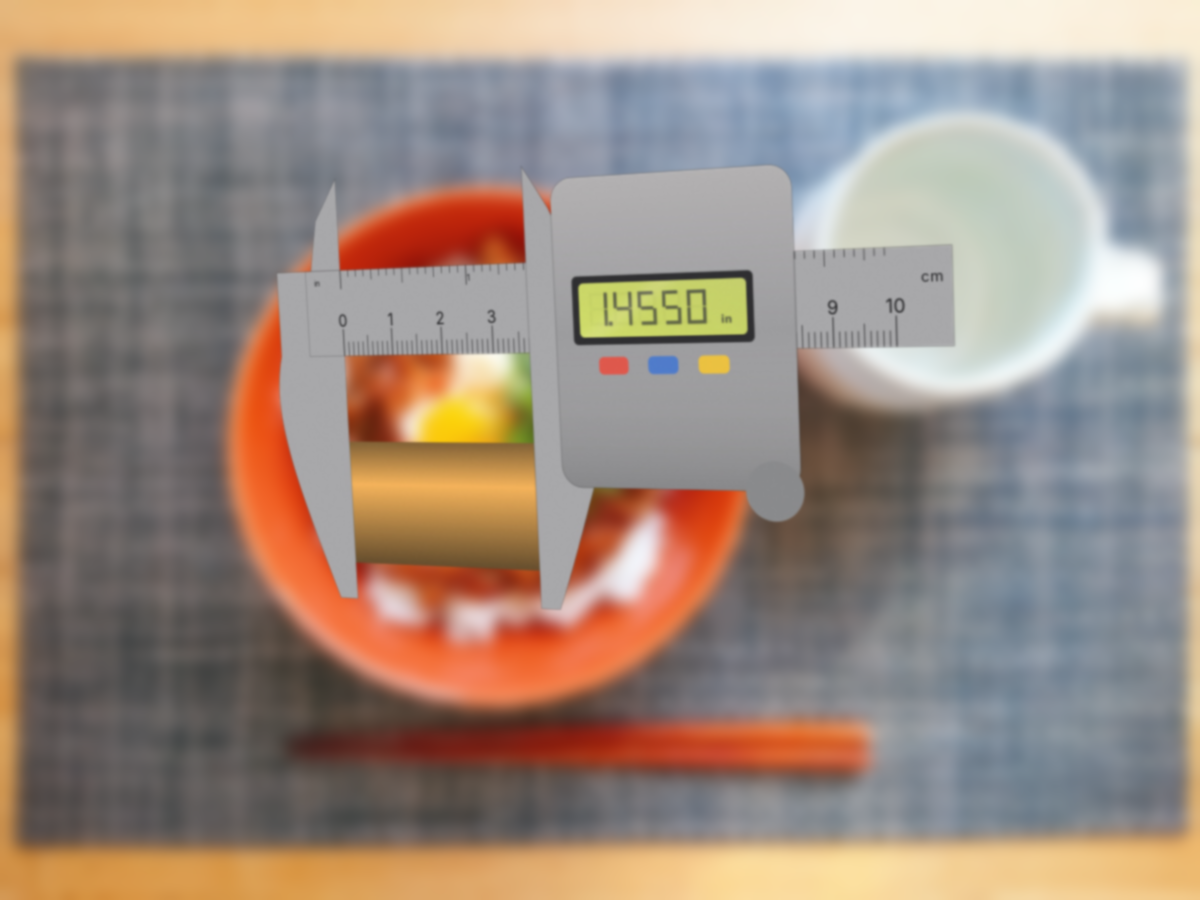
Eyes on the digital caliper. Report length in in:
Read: 1.4550 in
